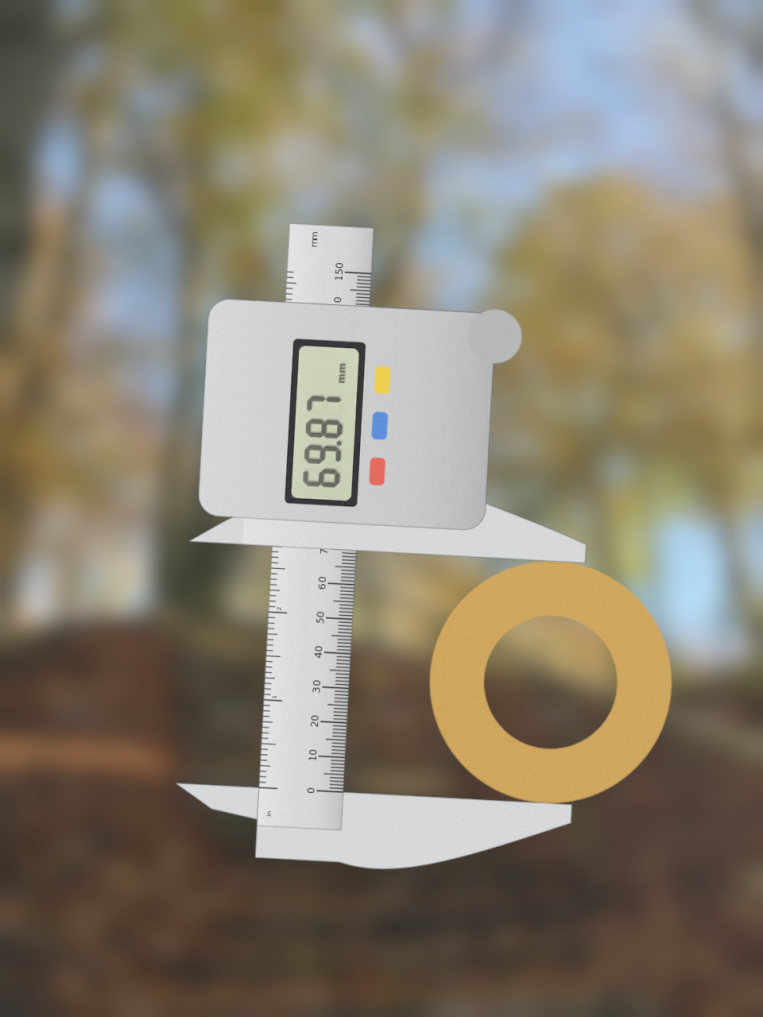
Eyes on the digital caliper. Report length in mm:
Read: 69.87 mm
